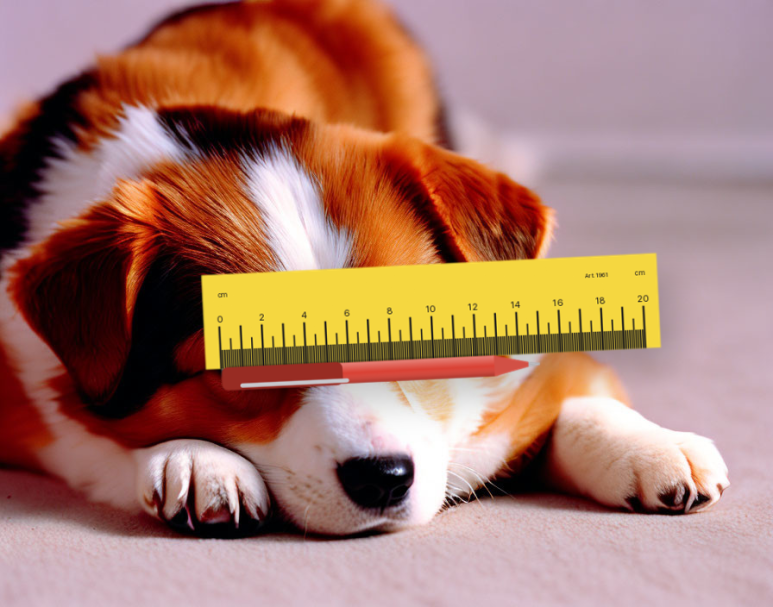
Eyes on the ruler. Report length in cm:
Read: 15 cm
